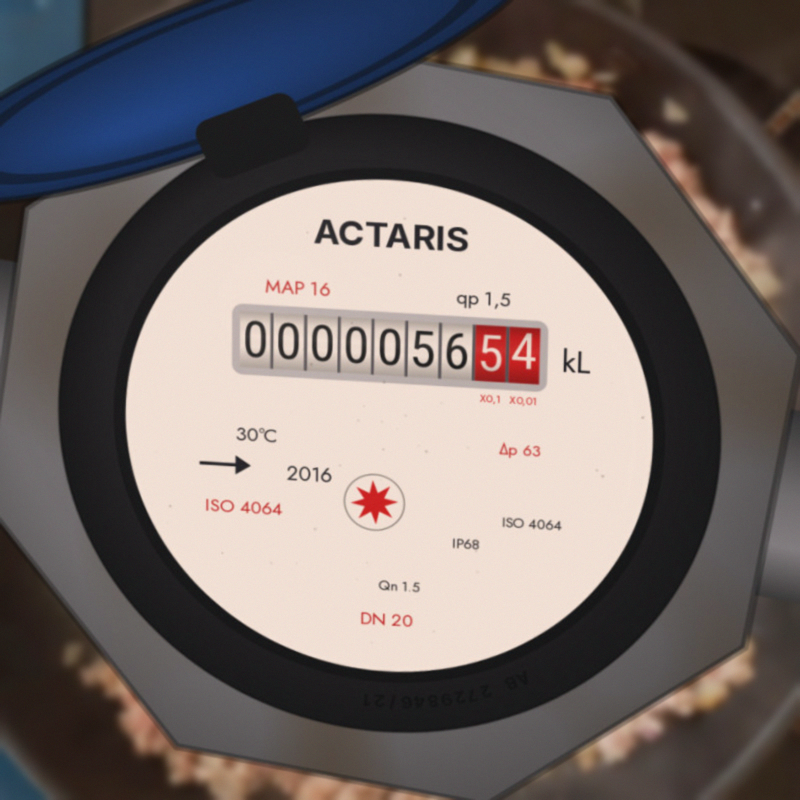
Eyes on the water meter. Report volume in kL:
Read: 56.54 kL
